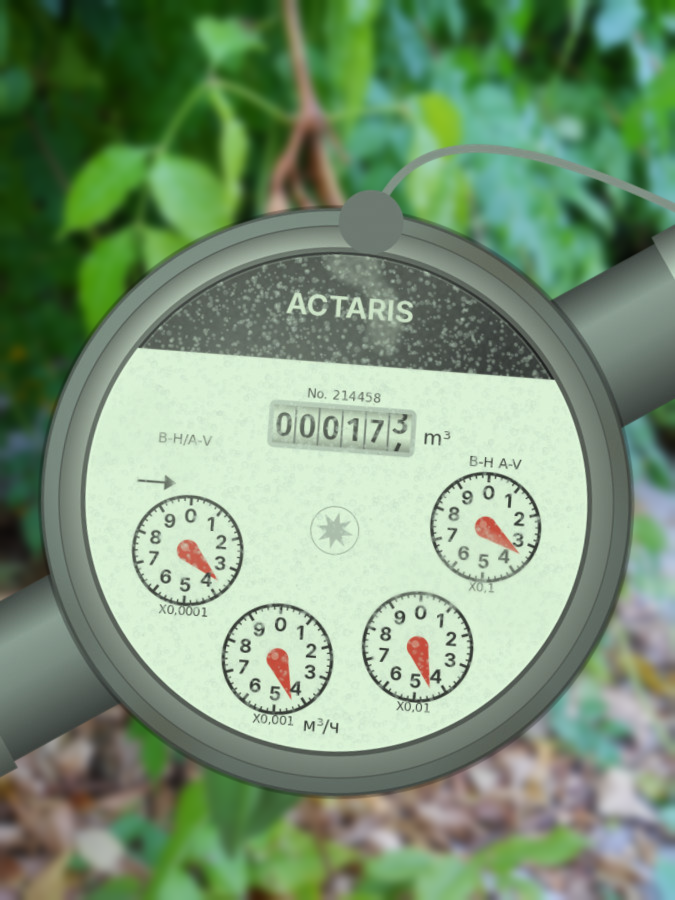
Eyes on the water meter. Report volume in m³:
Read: 173.3443 m³
